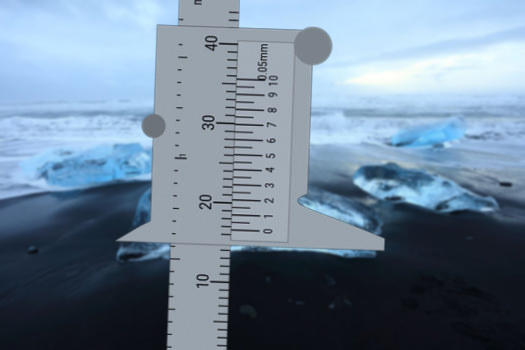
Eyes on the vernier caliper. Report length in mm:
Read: 16.6 mm
